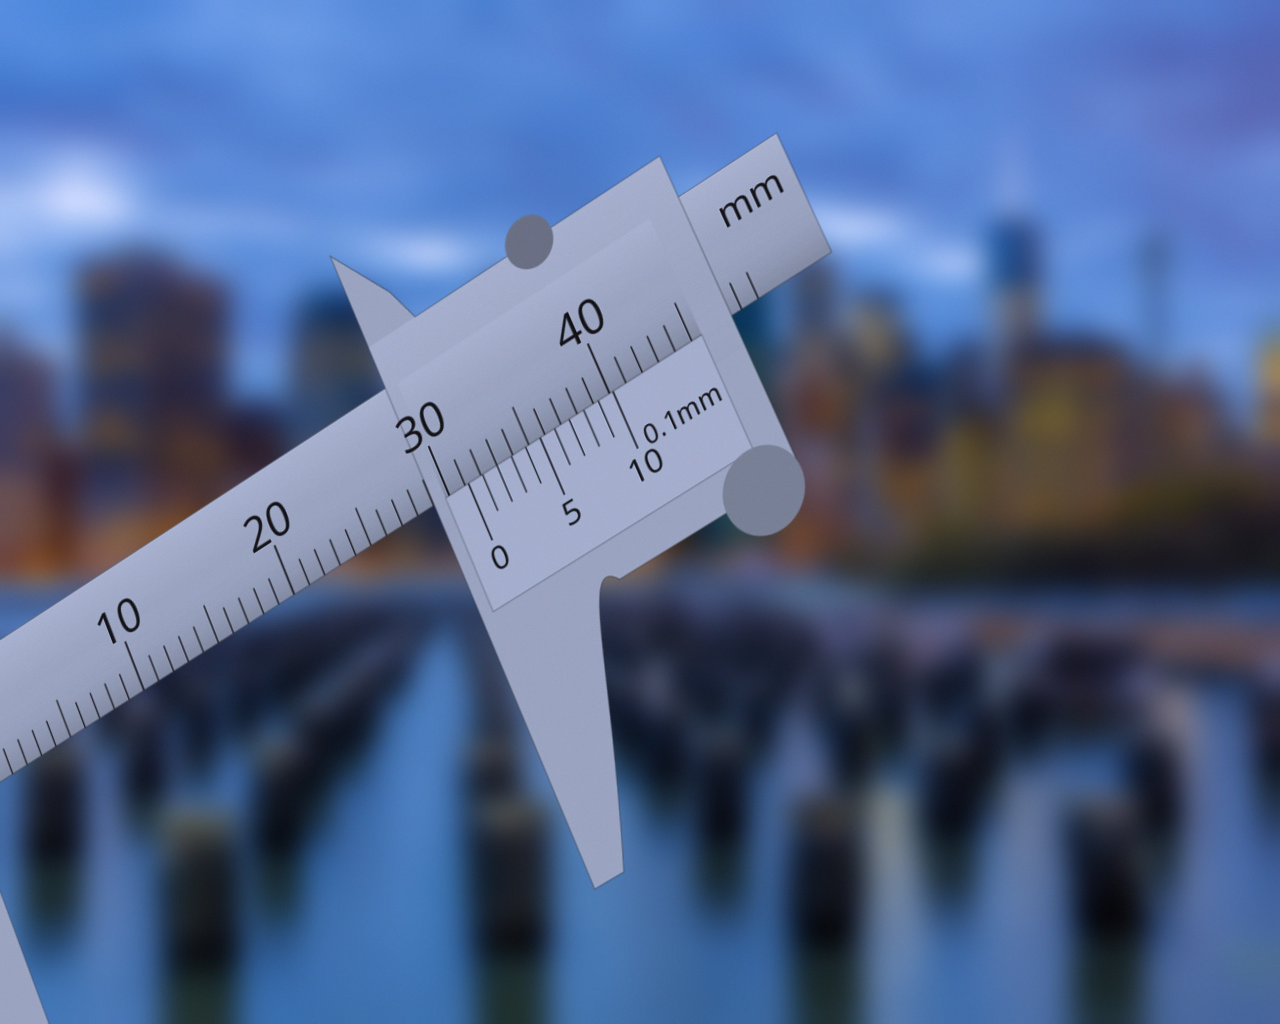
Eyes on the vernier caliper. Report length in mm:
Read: 31.2 mm
